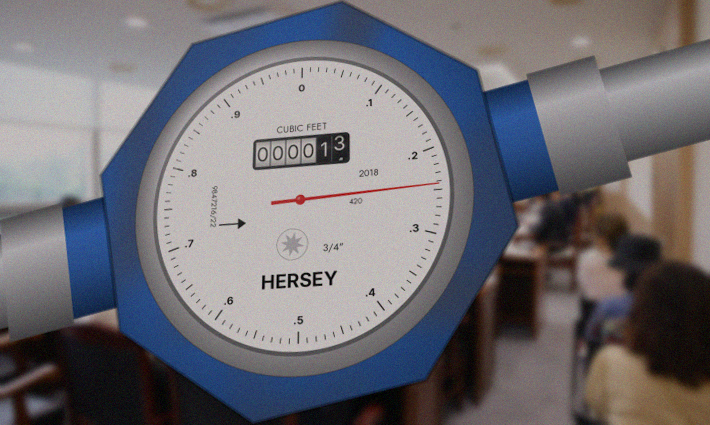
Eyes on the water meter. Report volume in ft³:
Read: 13.24 ft³
